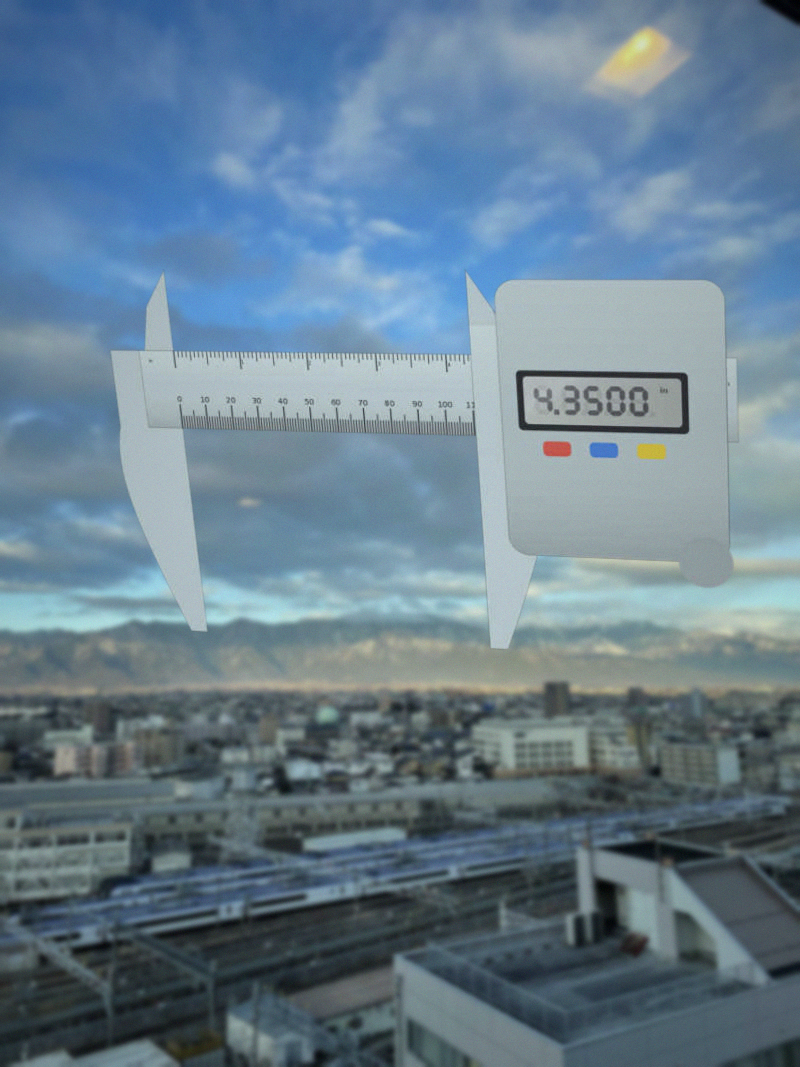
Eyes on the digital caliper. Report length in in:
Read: 4.3500 in
